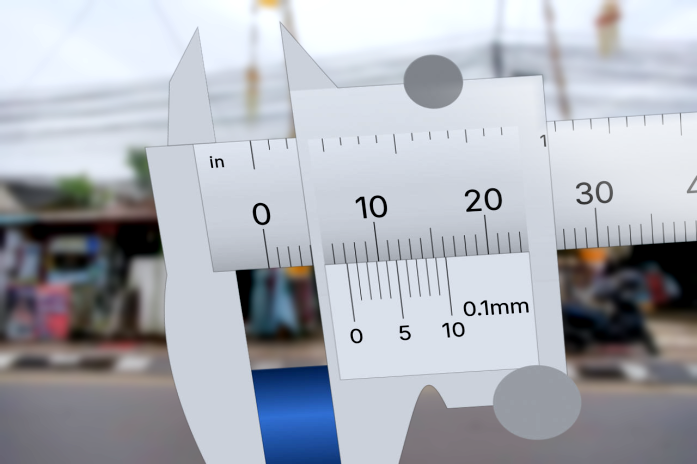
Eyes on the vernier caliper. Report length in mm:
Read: 7.1 mm
